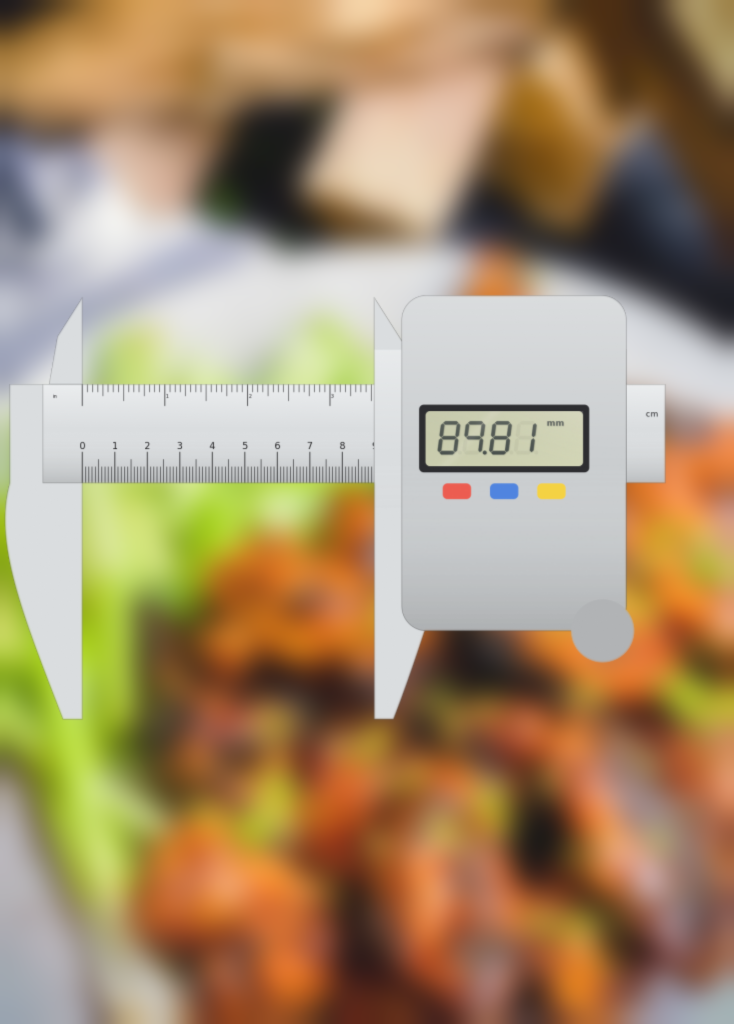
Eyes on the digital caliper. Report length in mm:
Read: 89.81 mm
